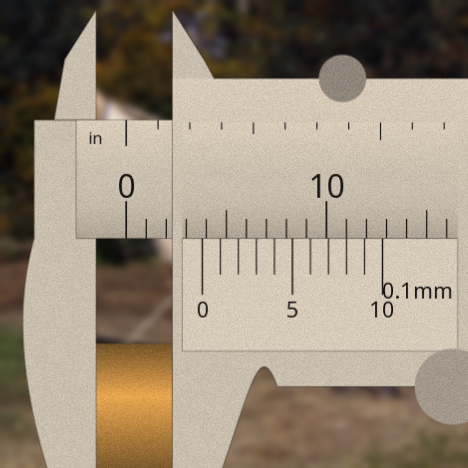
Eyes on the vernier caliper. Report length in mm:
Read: 3.8 mm
